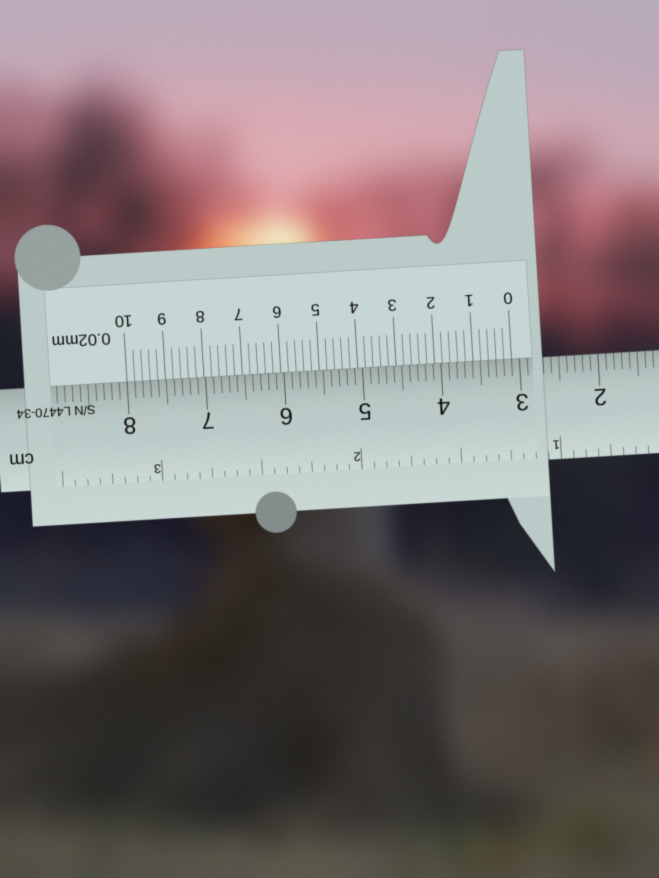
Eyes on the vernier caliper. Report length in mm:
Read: 31.0 mm
